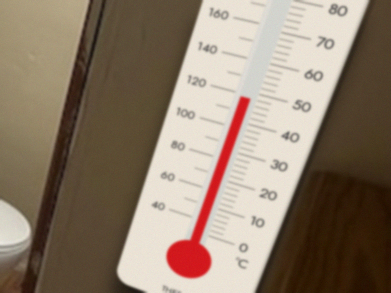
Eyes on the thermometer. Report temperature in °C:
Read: 48 °C
